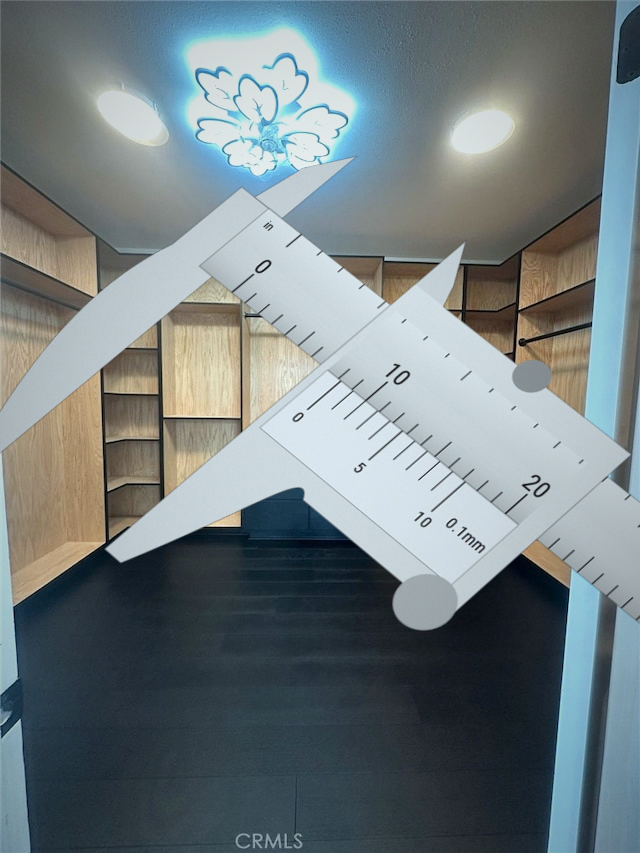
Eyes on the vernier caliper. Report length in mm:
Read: 8.2 mm
